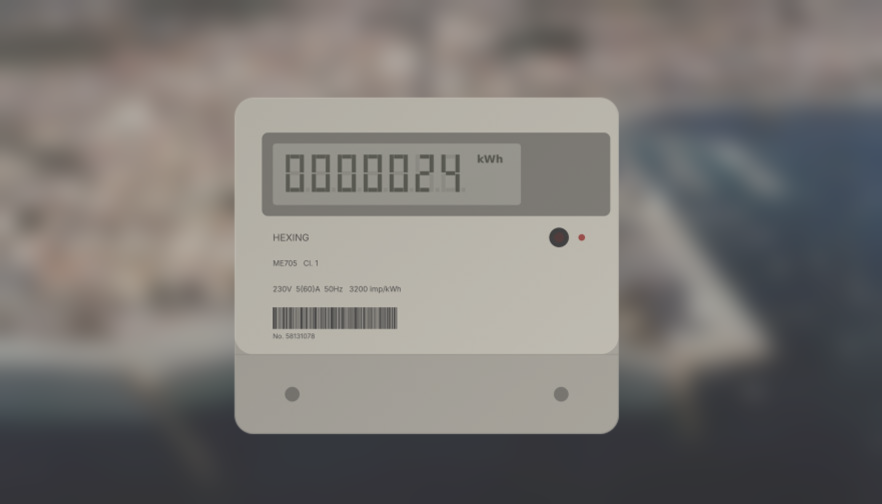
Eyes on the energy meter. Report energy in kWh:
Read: 24 kWh
